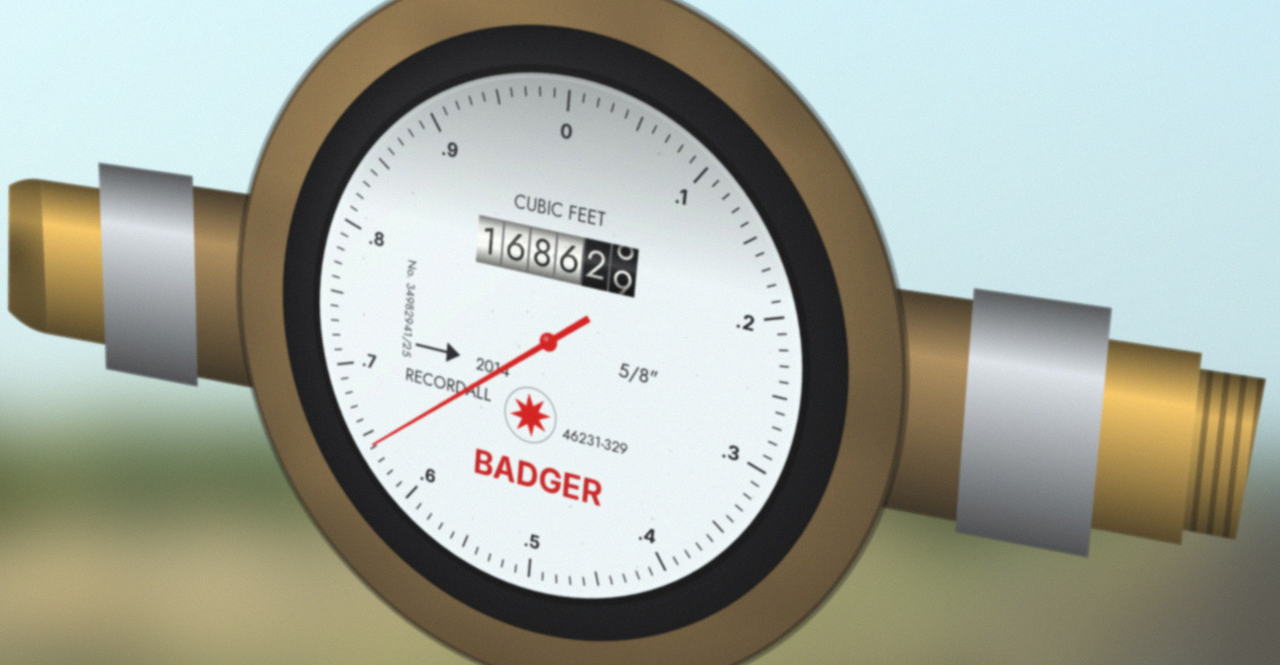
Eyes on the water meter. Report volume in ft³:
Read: 168628.64 ft³
